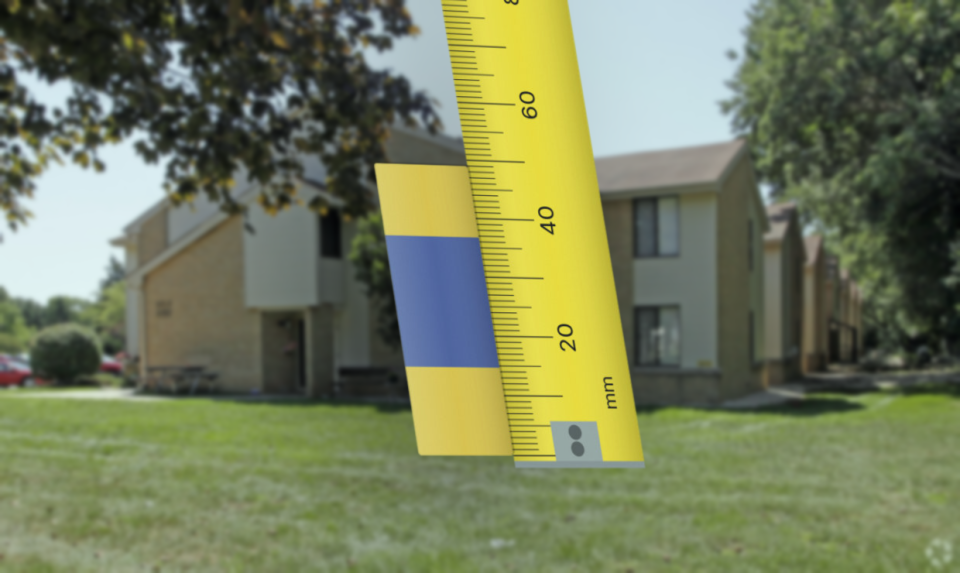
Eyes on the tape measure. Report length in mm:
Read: 49 mm
